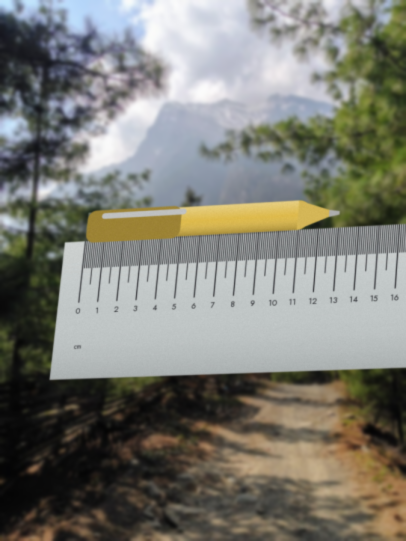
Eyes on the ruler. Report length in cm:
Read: 13 cm
